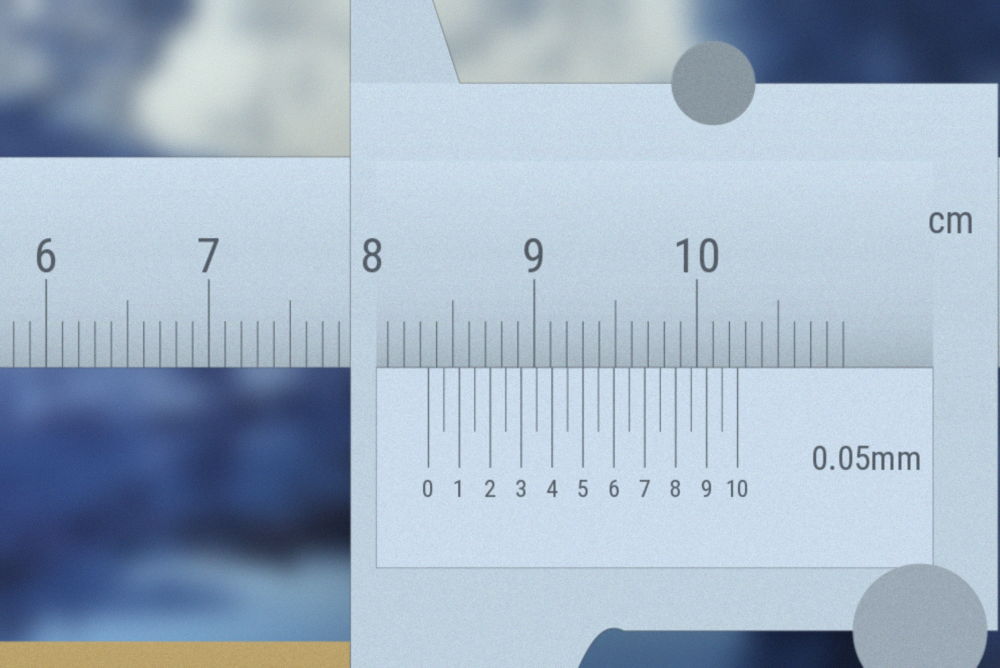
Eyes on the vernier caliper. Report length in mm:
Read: 83.5 mm
